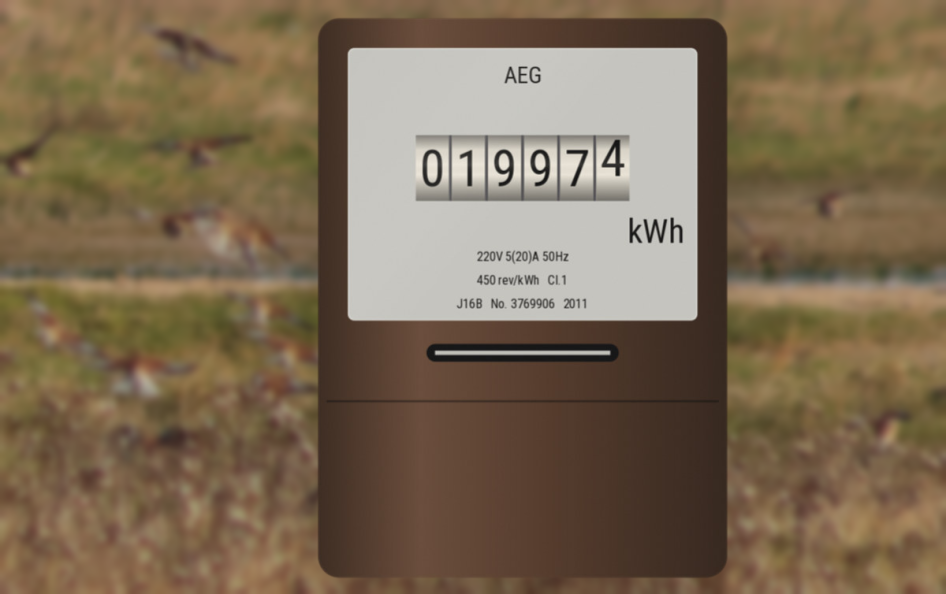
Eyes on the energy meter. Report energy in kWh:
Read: 19974 kWh
